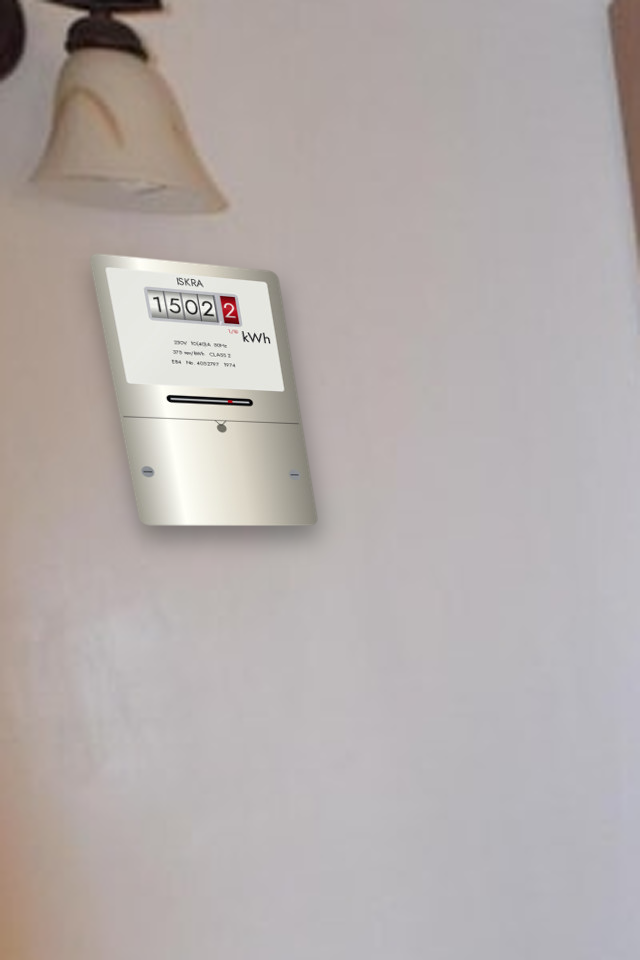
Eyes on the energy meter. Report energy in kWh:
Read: 1502.2 kWh
